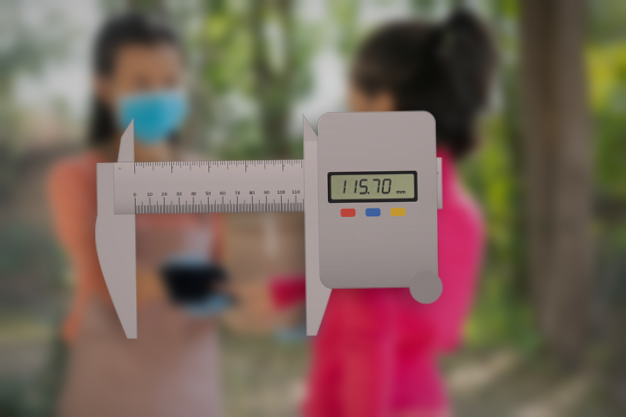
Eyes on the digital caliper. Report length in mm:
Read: 115.70 mm
